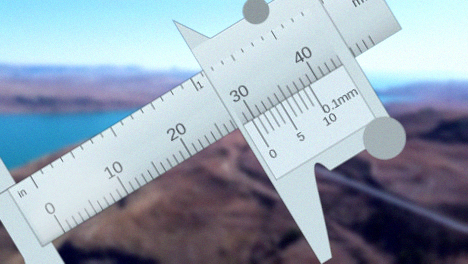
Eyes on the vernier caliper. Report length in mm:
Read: 29.6 mm
